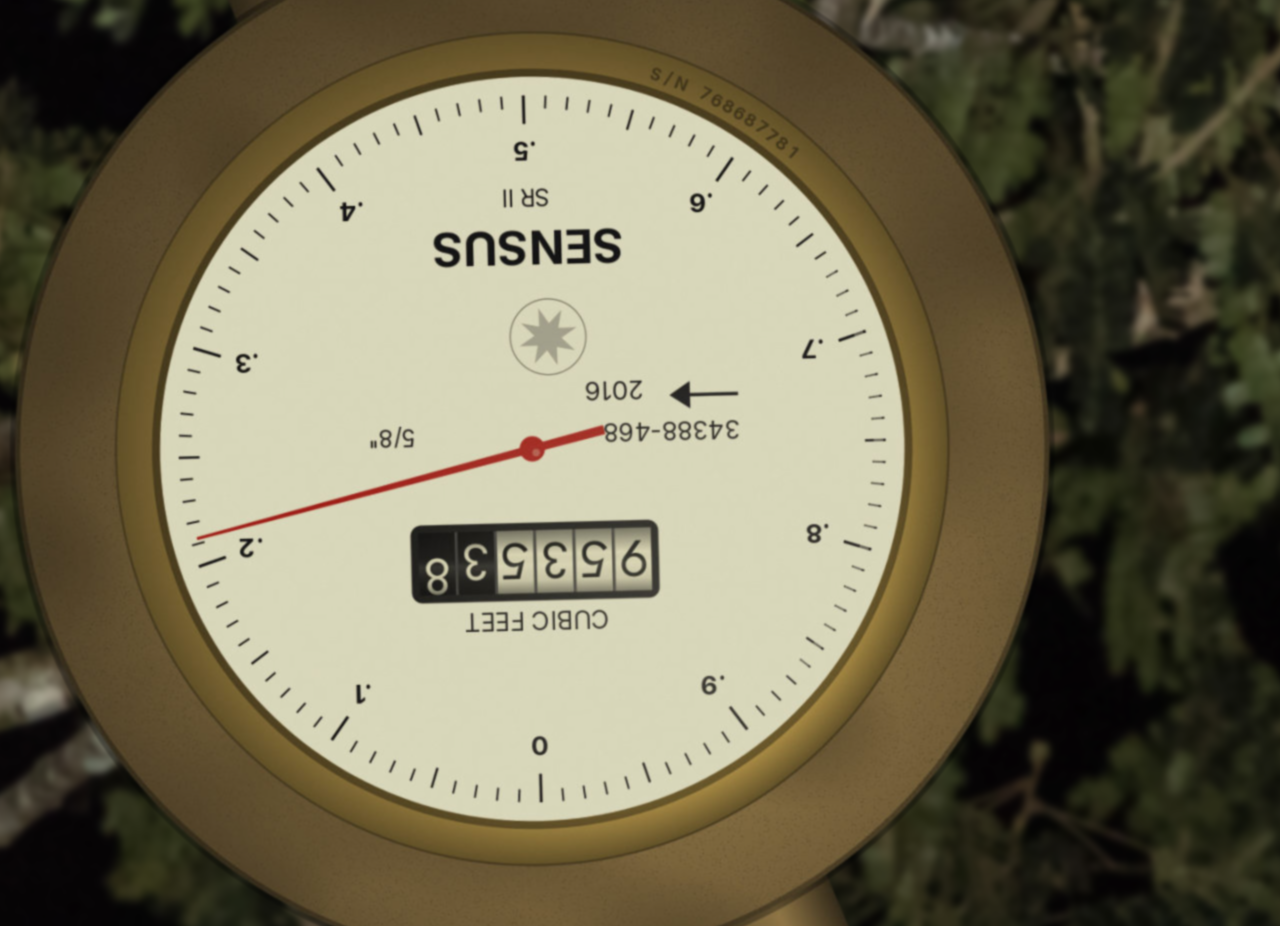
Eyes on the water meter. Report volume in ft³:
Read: 953538.21 ft³
